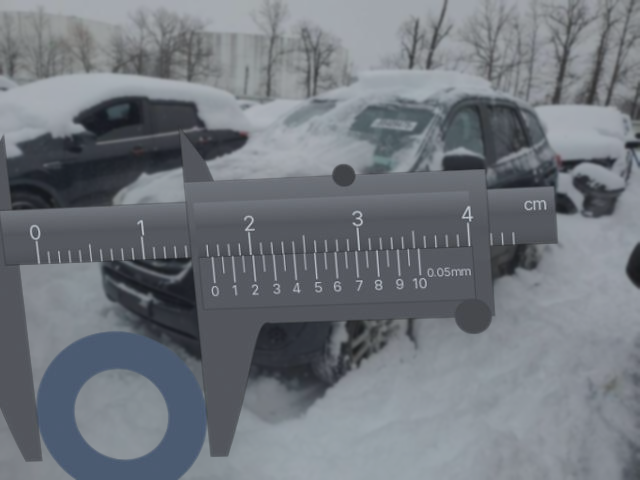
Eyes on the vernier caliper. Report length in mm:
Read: 16.4 mm
